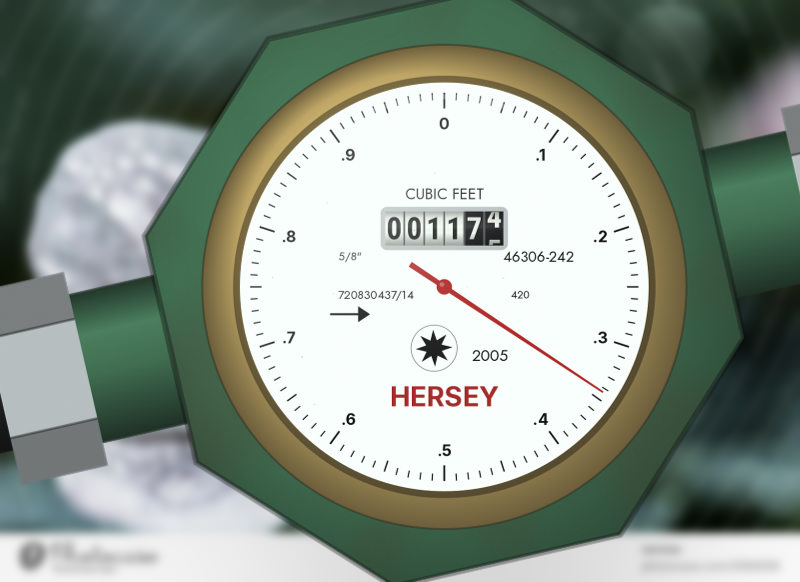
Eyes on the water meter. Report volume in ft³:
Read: 1174.34 ft³
